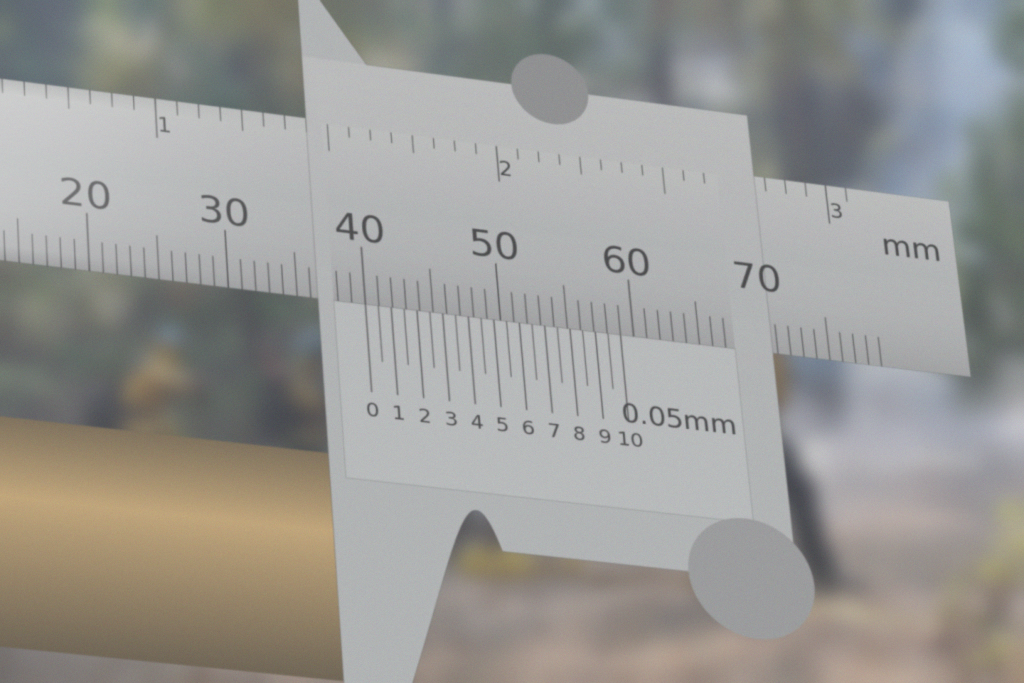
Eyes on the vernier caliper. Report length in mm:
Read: 40.0 mm
